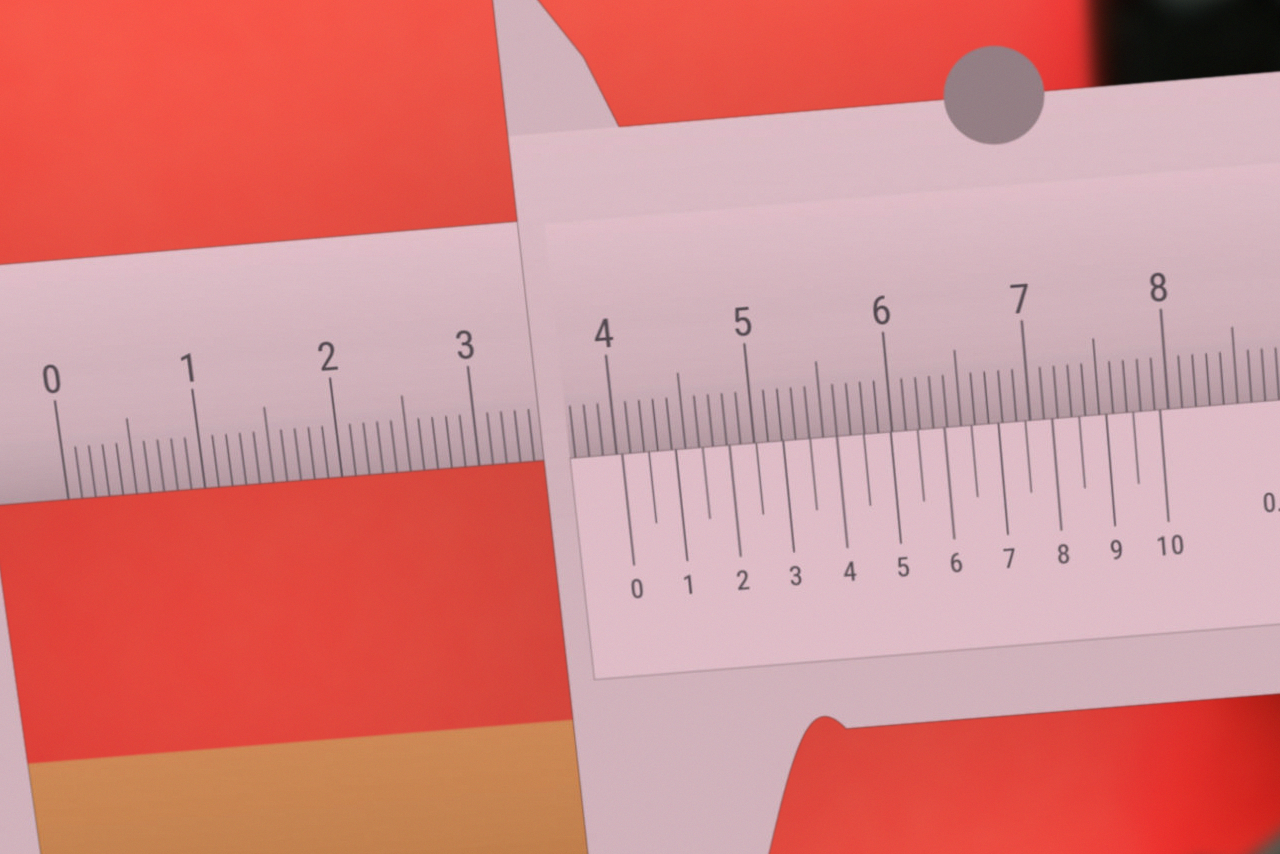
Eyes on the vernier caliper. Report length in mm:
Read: 40.4 mm
